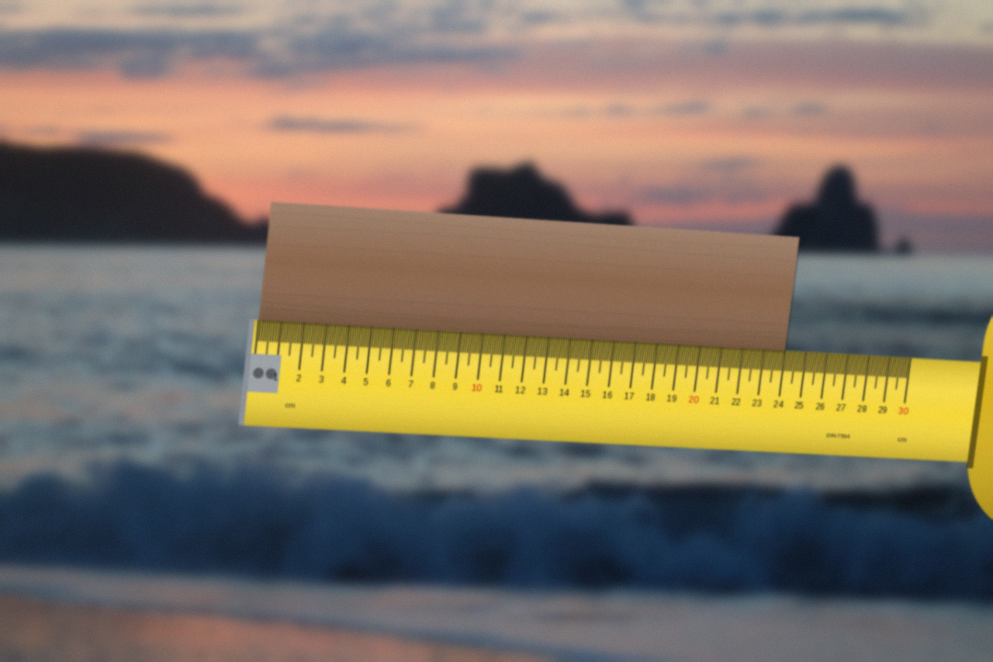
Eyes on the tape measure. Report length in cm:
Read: 24 cm
